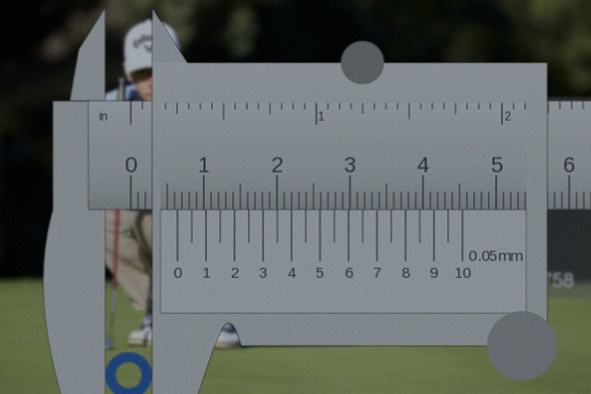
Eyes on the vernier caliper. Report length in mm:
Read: 6.4 mm
